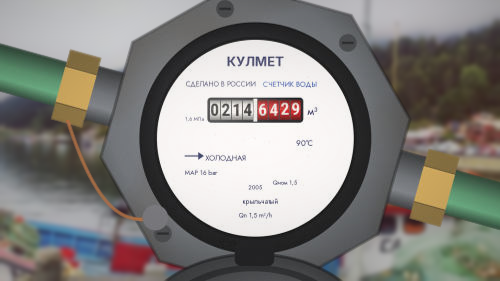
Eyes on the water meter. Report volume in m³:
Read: 214.6429 m³
